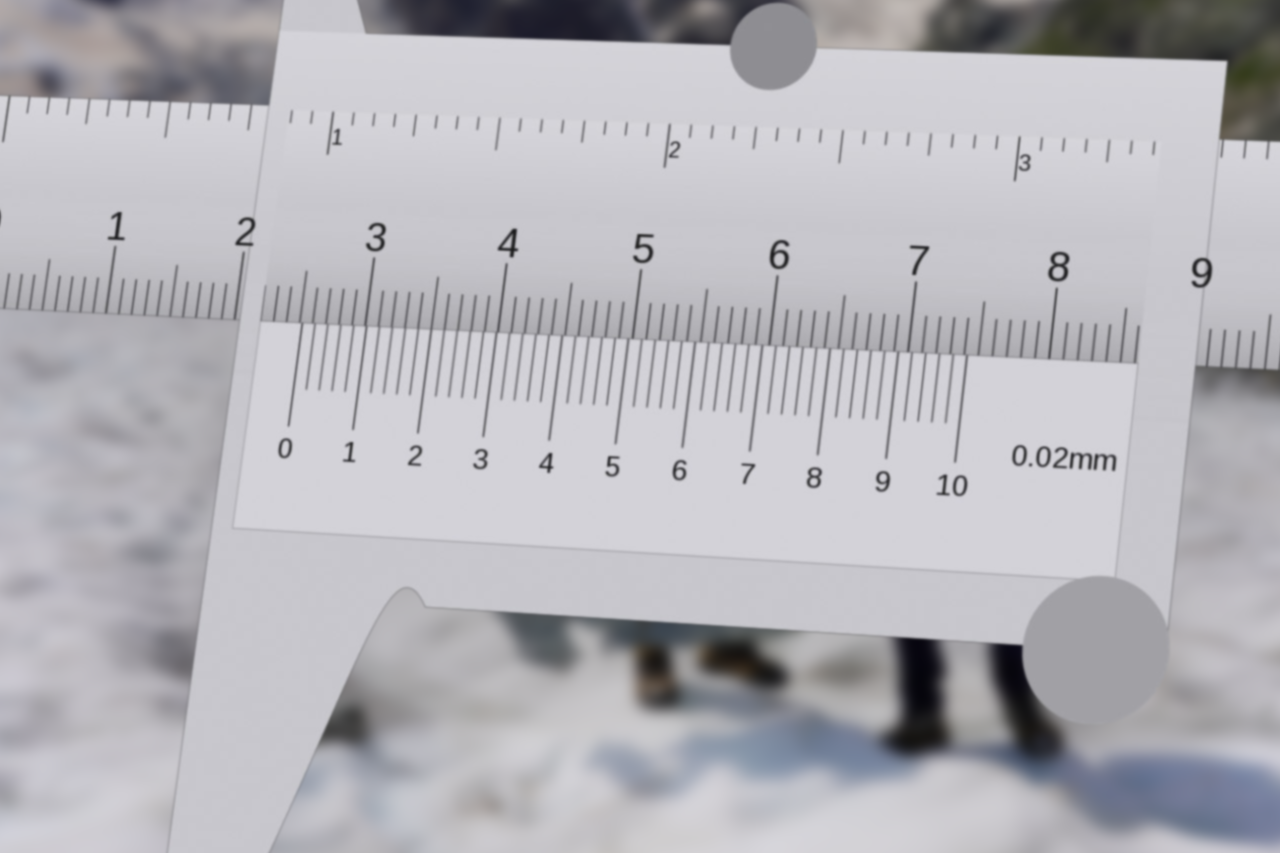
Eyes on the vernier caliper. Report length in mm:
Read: 25.2 mm
